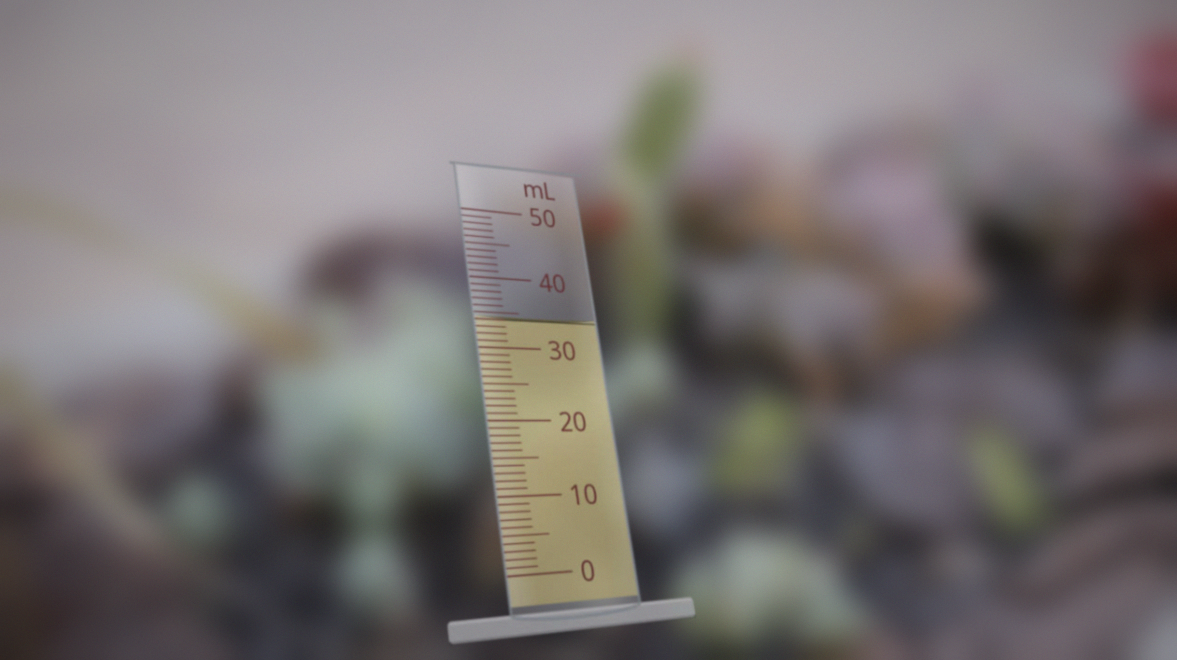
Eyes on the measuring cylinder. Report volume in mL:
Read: 34 mL
